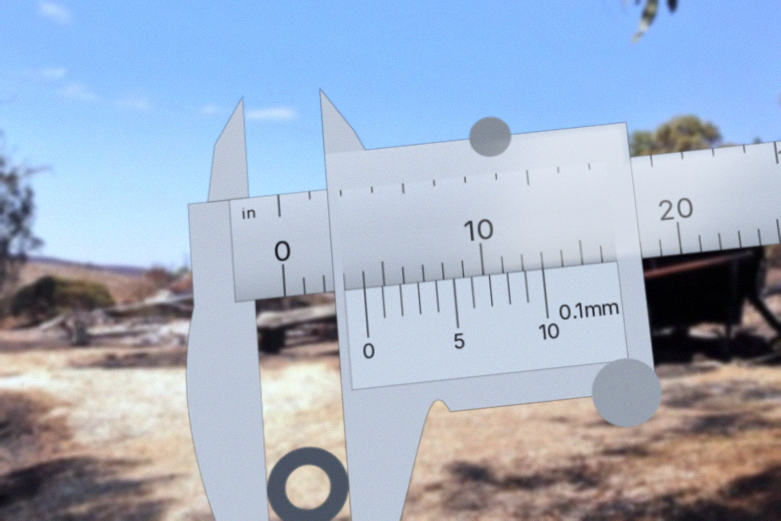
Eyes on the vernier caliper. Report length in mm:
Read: 4.0 mm
